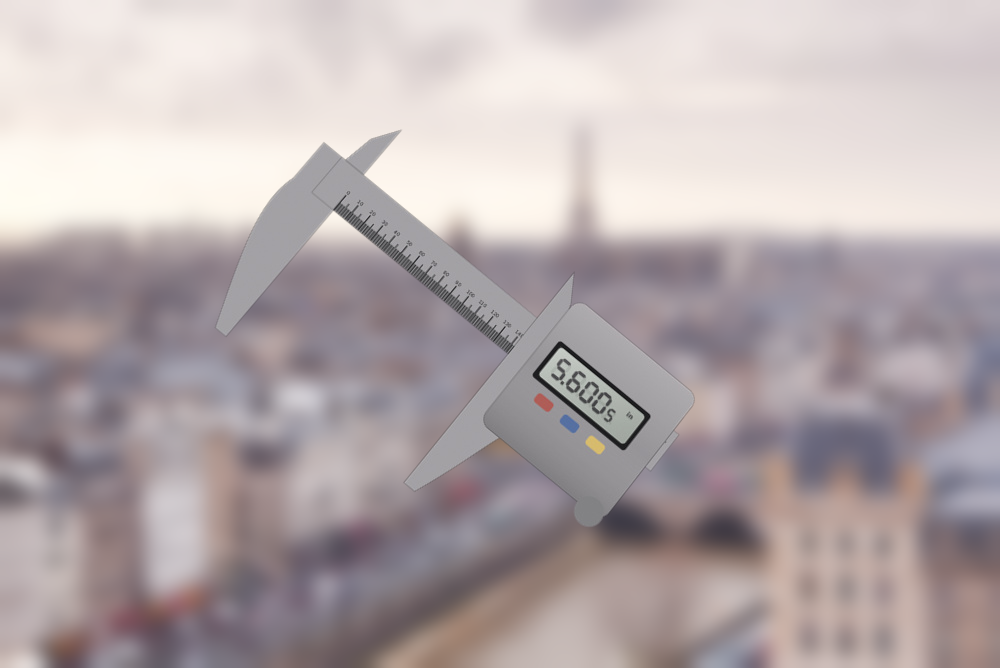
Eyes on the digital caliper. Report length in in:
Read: 5.6005 in
